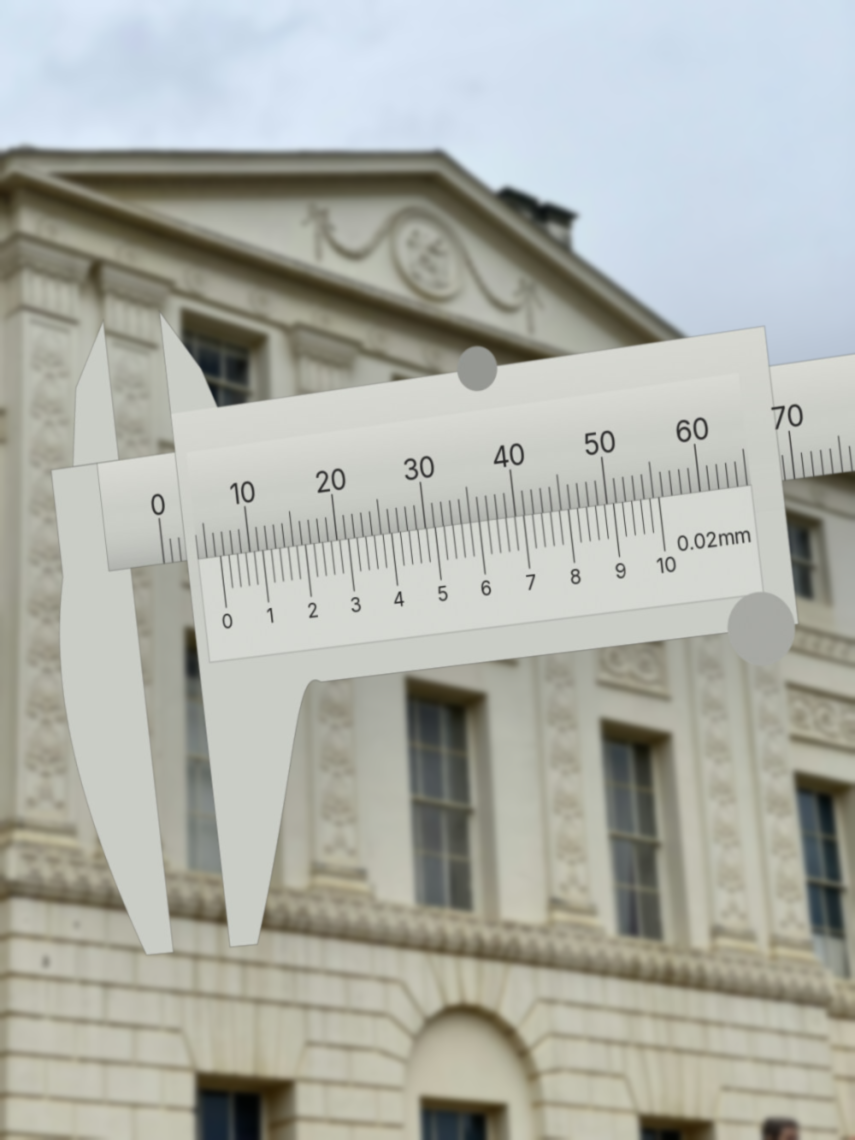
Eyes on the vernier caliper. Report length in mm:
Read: 6.6 mm
